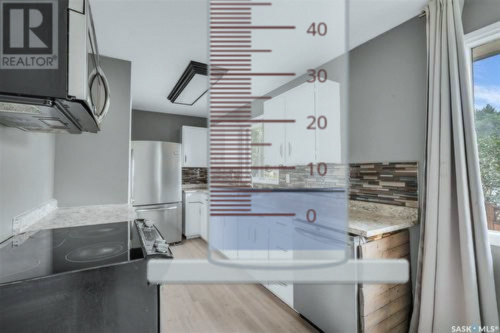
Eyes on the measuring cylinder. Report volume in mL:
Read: 5 mL
